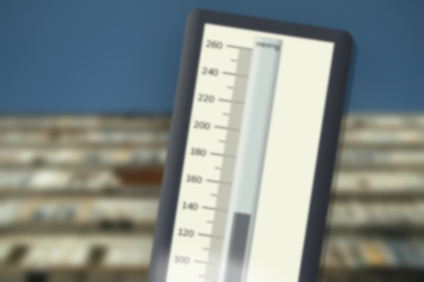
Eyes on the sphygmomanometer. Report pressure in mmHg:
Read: 140 mmHg
